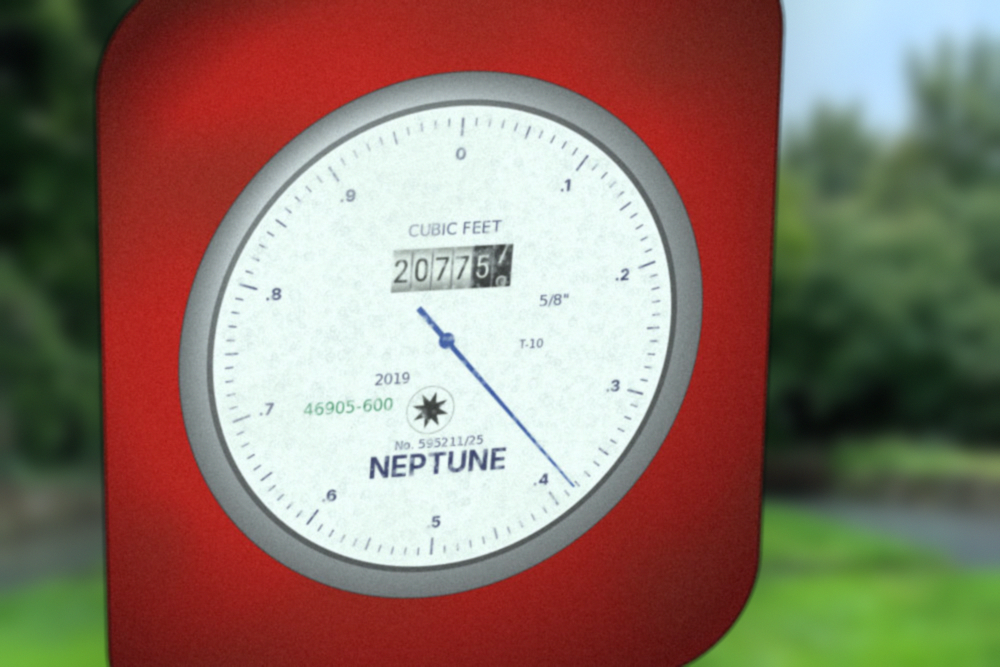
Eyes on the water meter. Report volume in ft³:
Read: 207757.38 ft³
